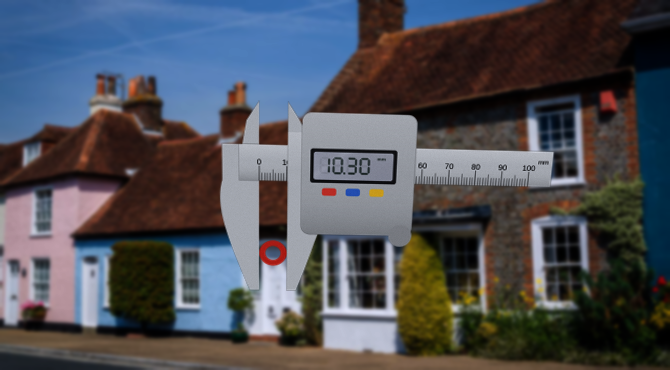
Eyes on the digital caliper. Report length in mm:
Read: 10.30 mm
